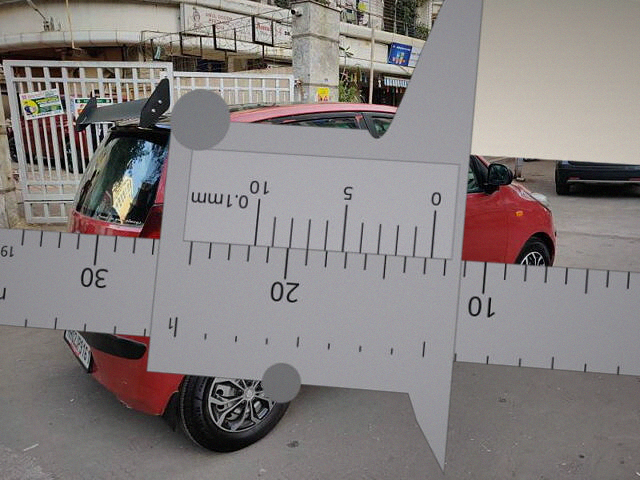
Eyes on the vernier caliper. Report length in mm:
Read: 12.7 mm
